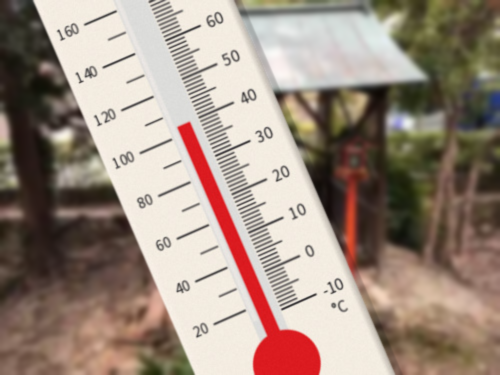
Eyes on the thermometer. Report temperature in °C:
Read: 40 °C
